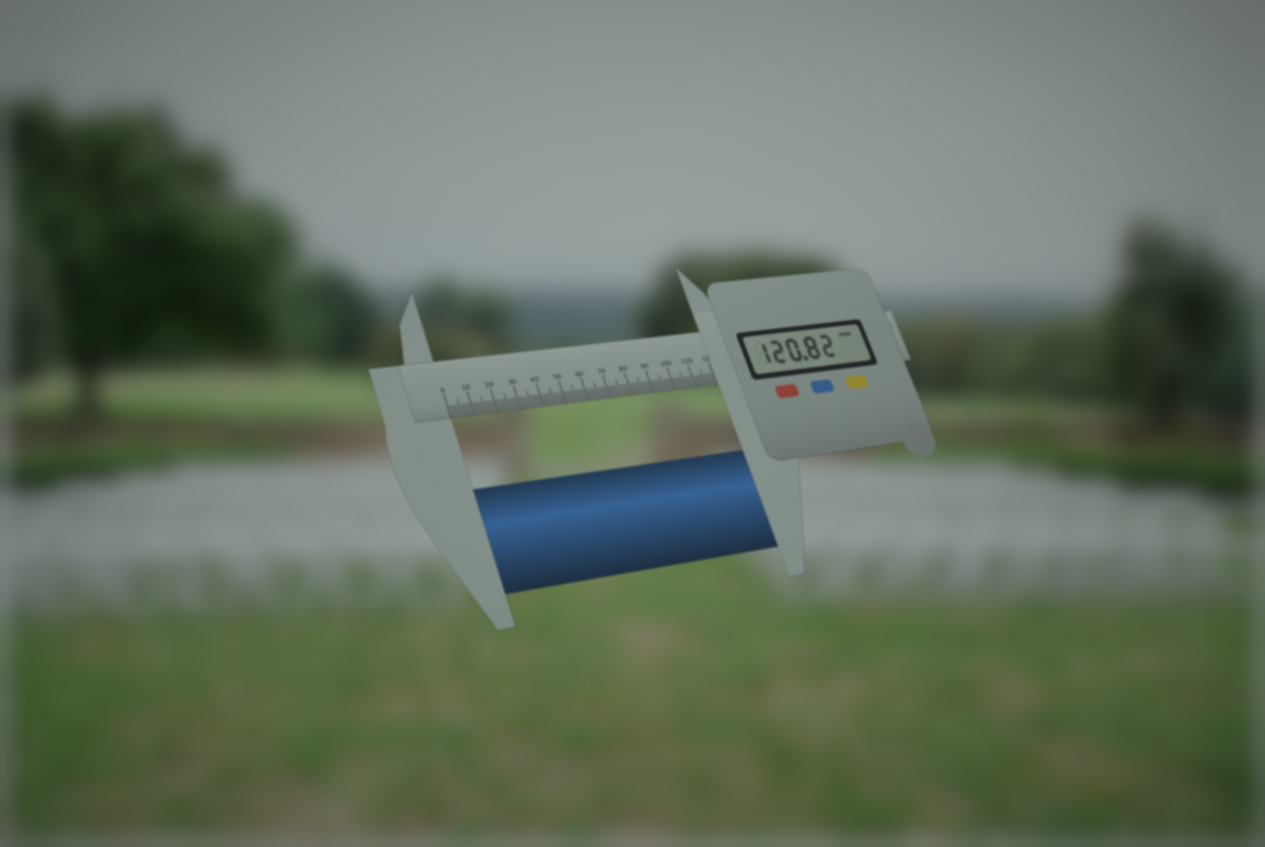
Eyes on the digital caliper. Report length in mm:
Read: 120.82 mm
